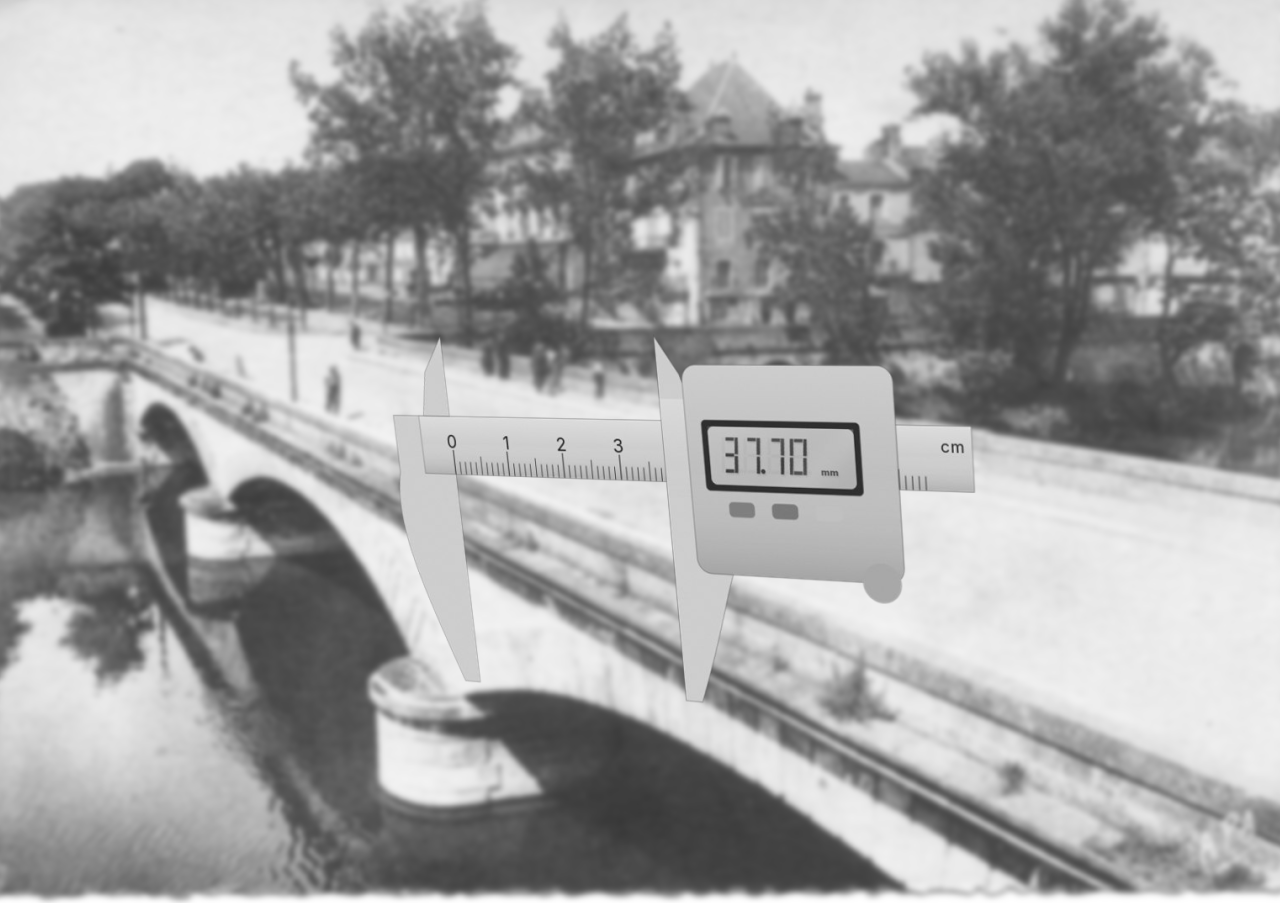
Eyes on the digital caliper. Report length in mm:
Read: 37.70 mm
